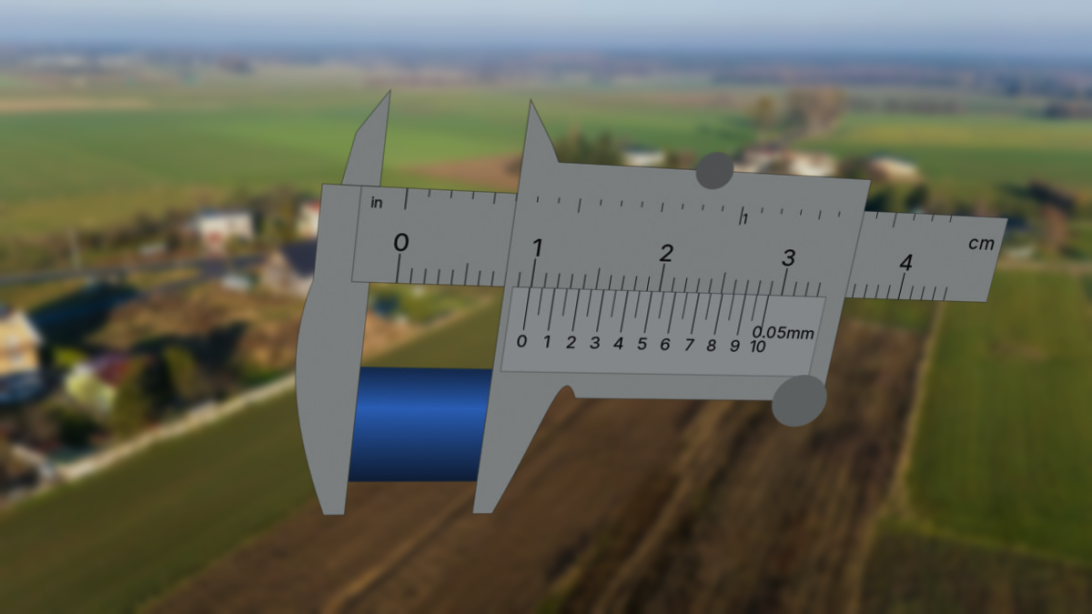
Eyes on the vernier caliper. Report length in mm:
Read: 9.9 mm
